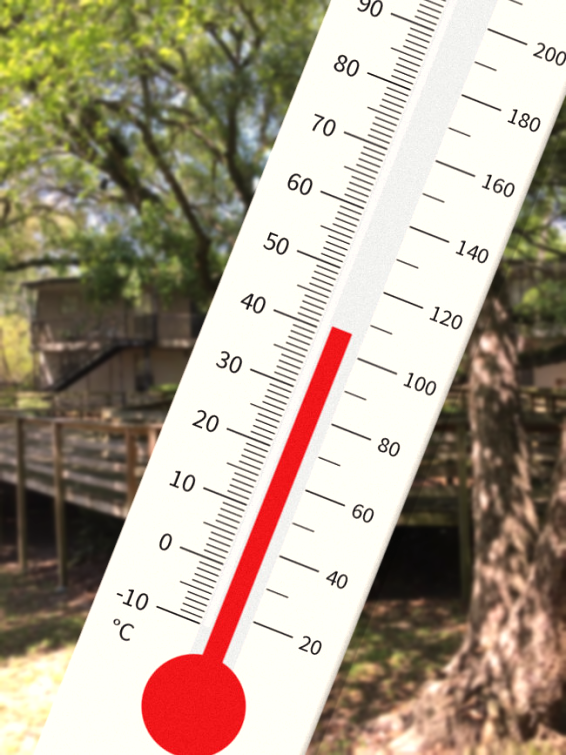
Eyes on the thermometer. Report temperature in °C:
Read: 41 °C
